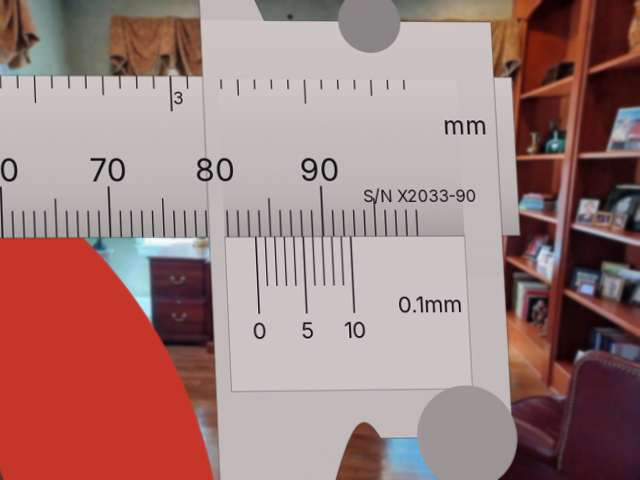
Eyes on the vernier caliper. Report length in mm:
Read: 83.6 mm
